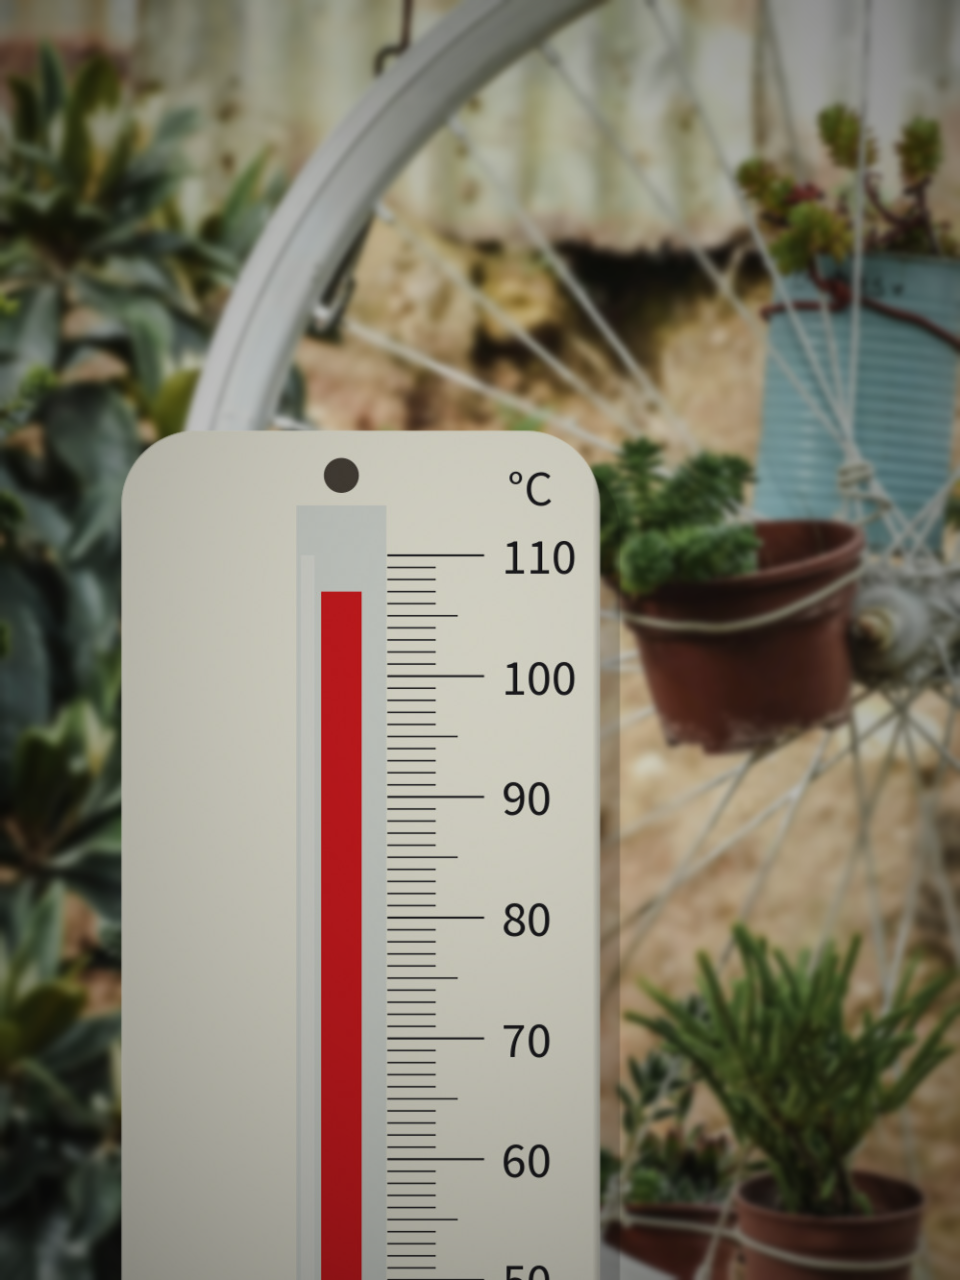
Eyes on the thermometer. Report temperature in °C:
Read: 107 °C
